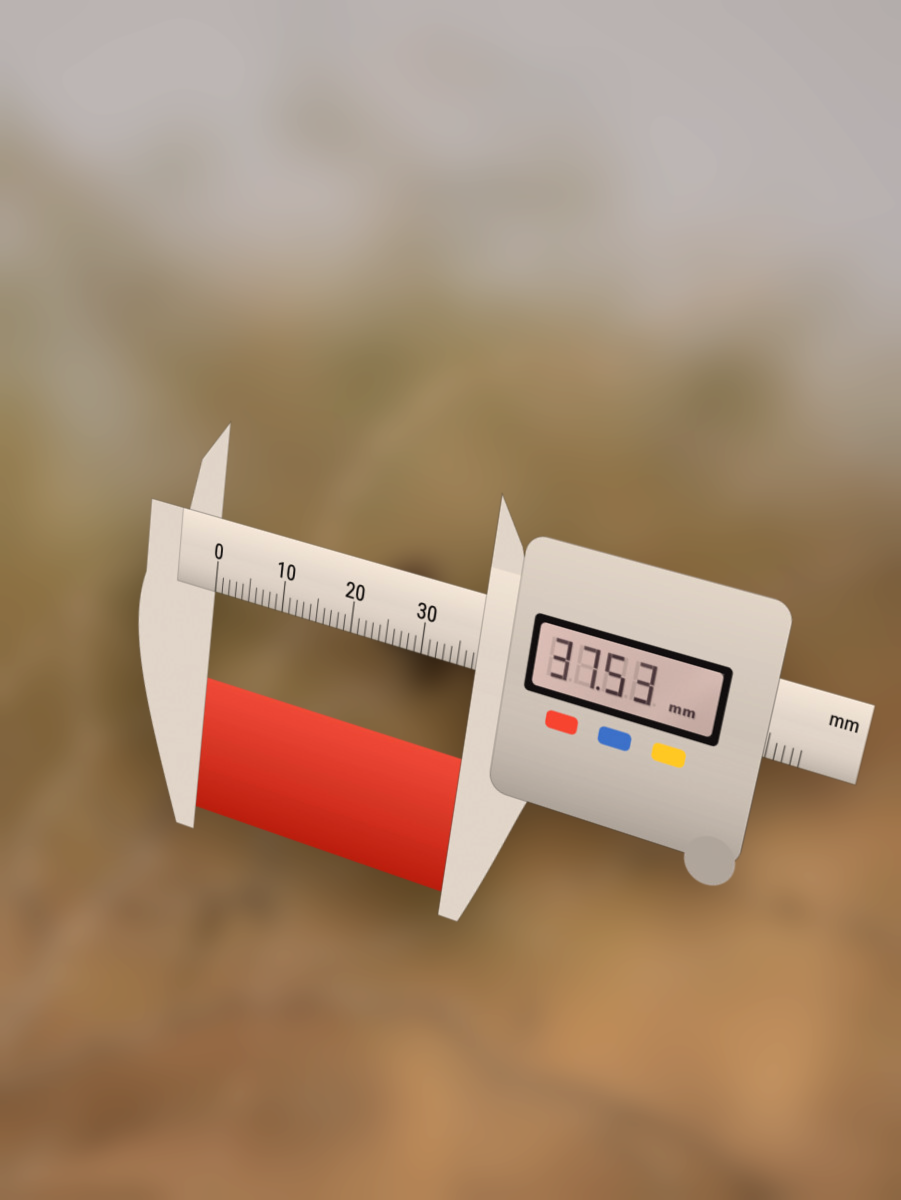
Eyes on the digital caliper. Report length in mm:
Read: 37.53 mm
